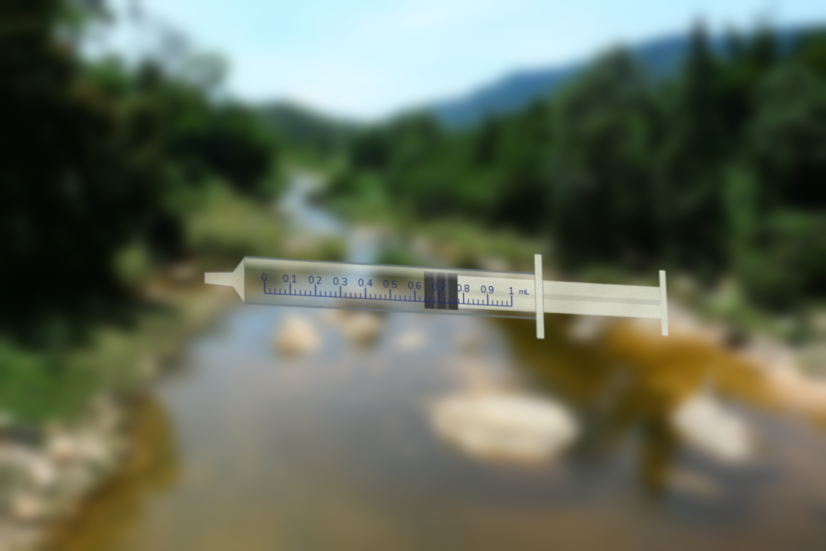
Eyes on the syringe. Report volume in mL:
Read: 0.64 mL
